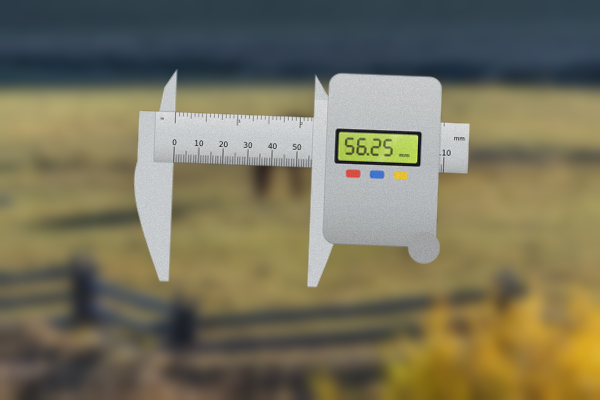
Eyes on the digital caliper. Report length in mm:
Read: 56.25 mm
